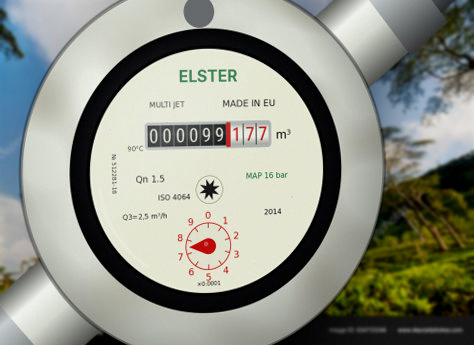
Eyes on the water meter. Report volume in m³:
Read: 99.1777 m³
